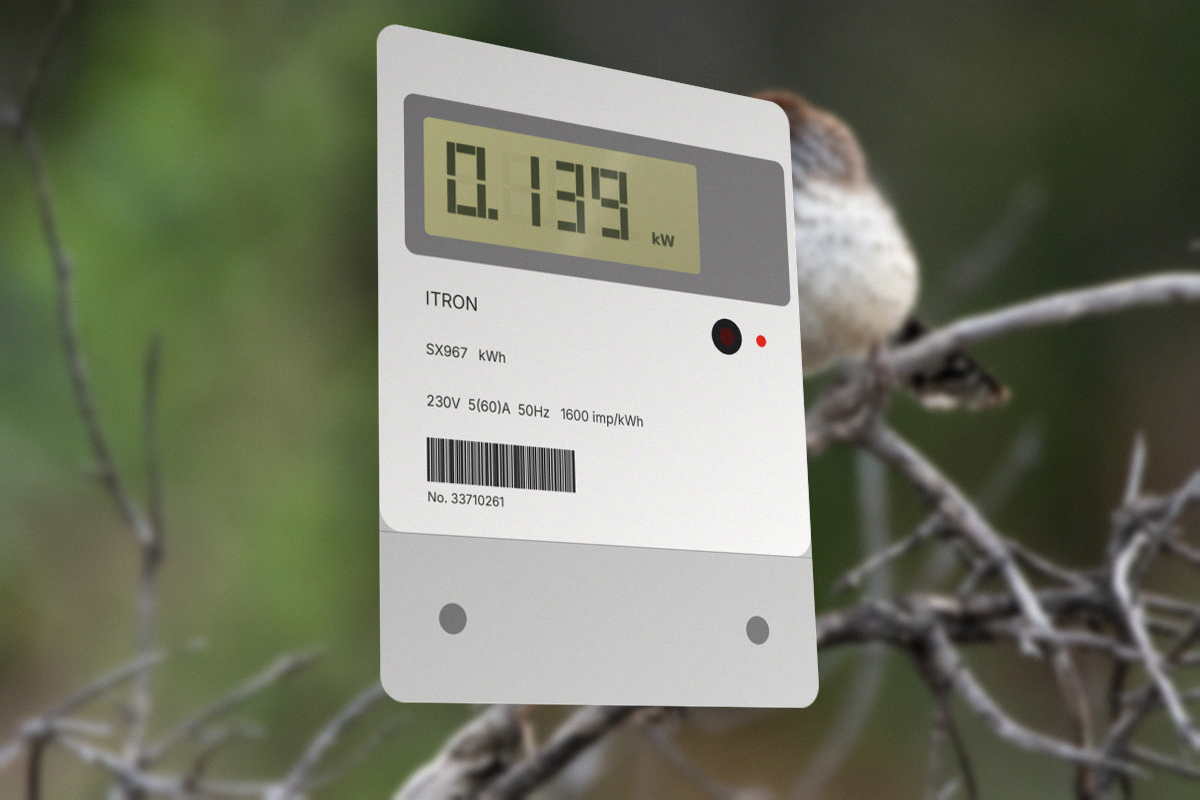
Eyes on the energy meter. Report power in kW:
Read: 0.139 kW
